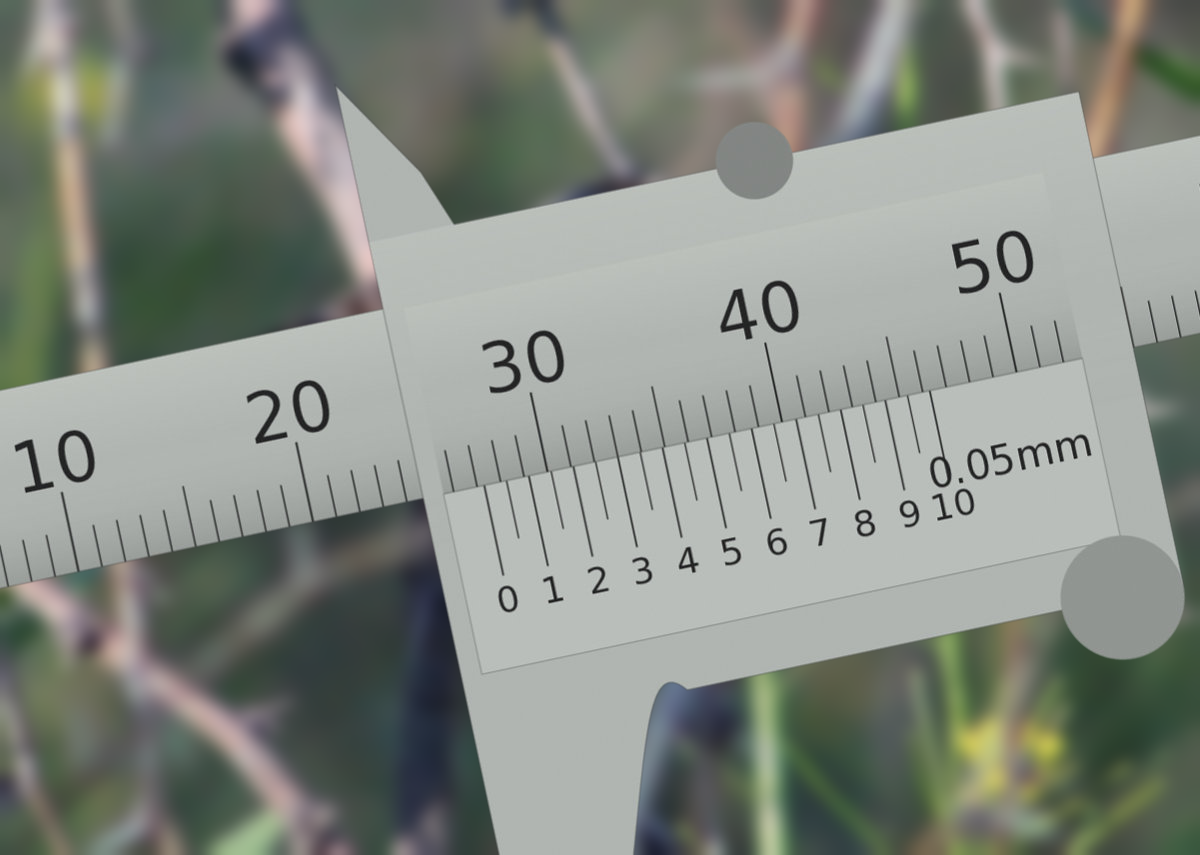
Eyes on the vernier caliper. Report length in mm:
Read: 27.30 mm
